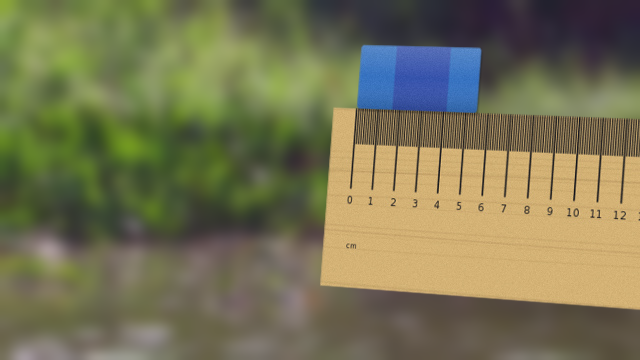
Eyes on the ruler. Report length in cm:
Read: 5.5 cm
